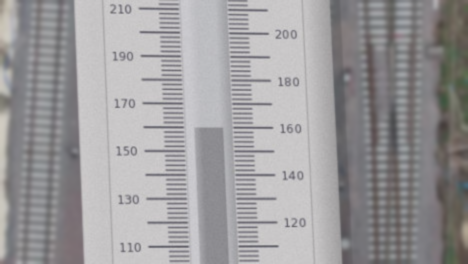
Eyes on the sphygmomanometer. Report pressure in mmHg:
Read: 160 mmHg
